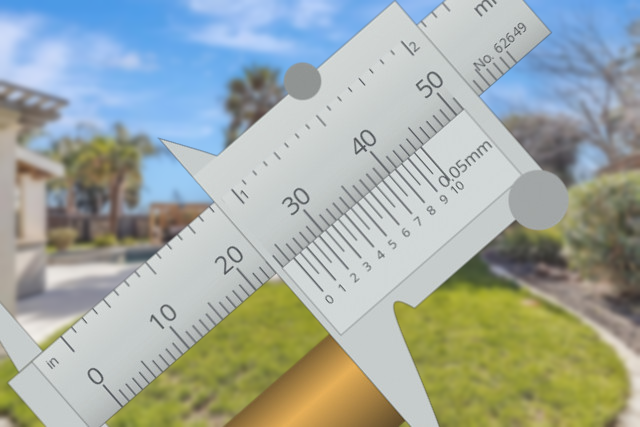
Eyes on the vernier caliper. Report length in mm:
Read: 25.6 mm
